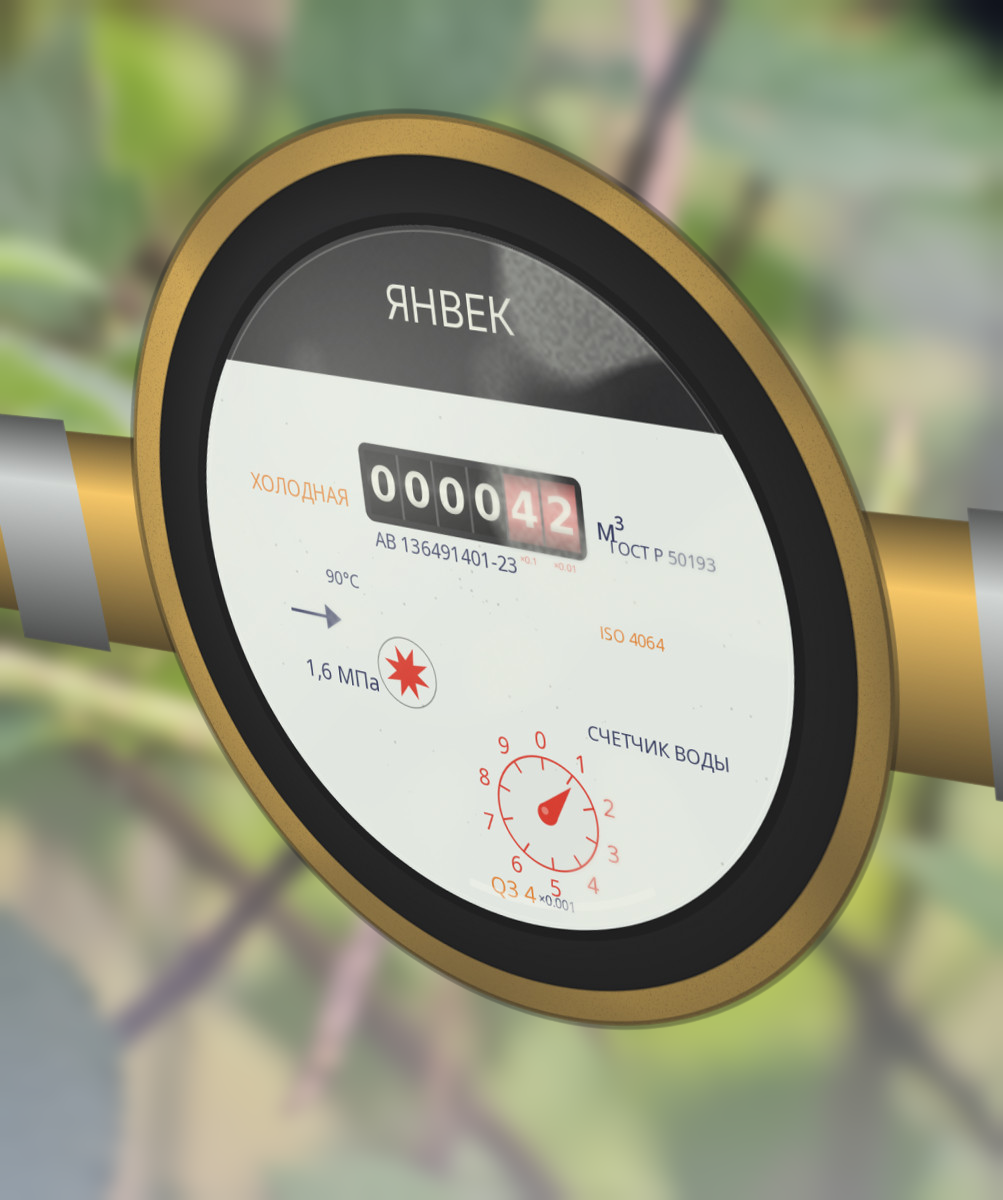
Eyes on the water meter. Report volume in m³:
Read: 0.421 m³
